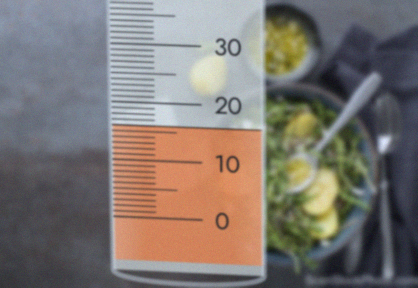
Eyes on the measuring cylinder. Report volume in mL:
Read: 16 mL
